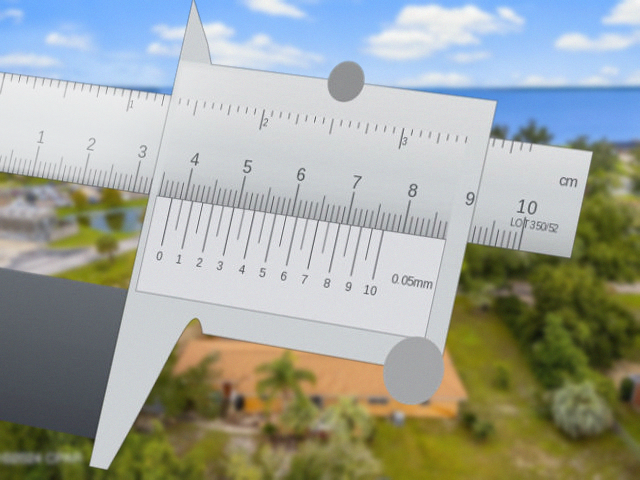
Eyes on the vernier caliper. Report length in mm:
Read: 37.5 mm
